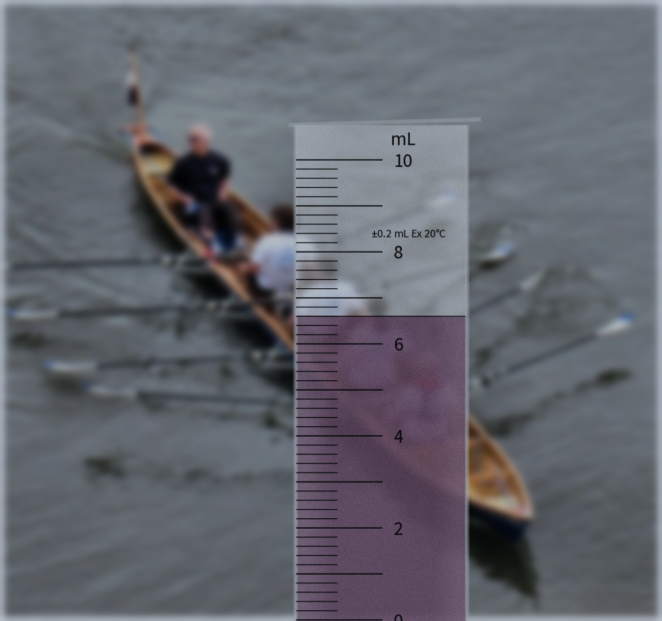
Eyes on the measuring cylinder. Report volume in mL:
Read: 6.6 mL
